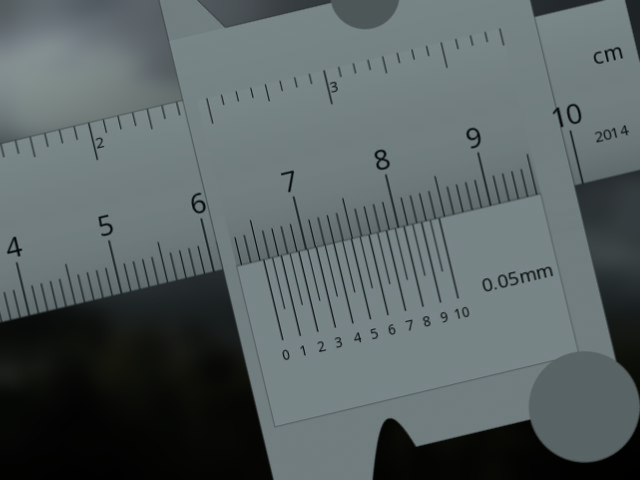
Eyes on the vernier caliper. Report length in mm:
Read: 65.4 mm
